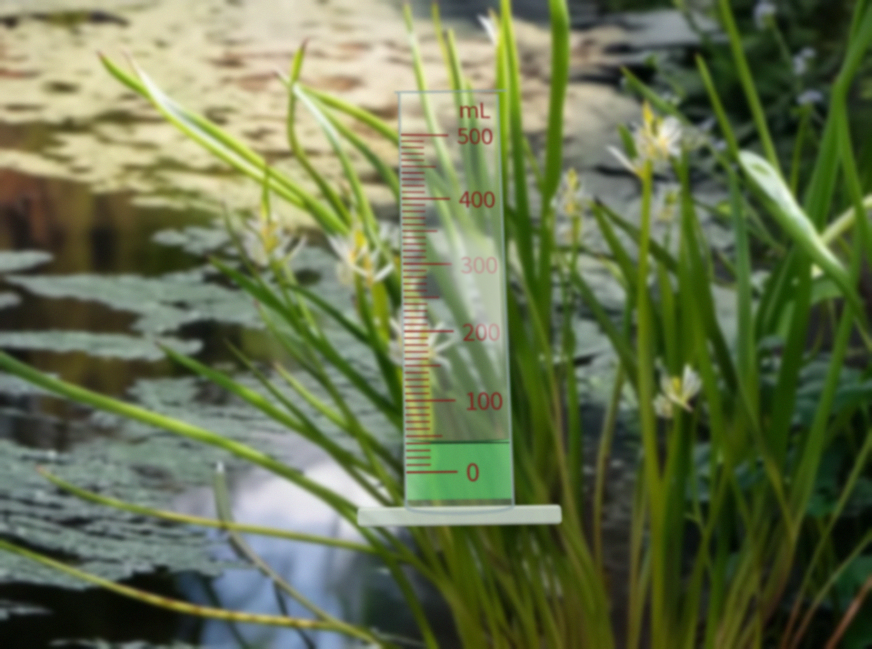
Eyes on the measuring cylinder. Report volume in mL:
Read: 40 mL
